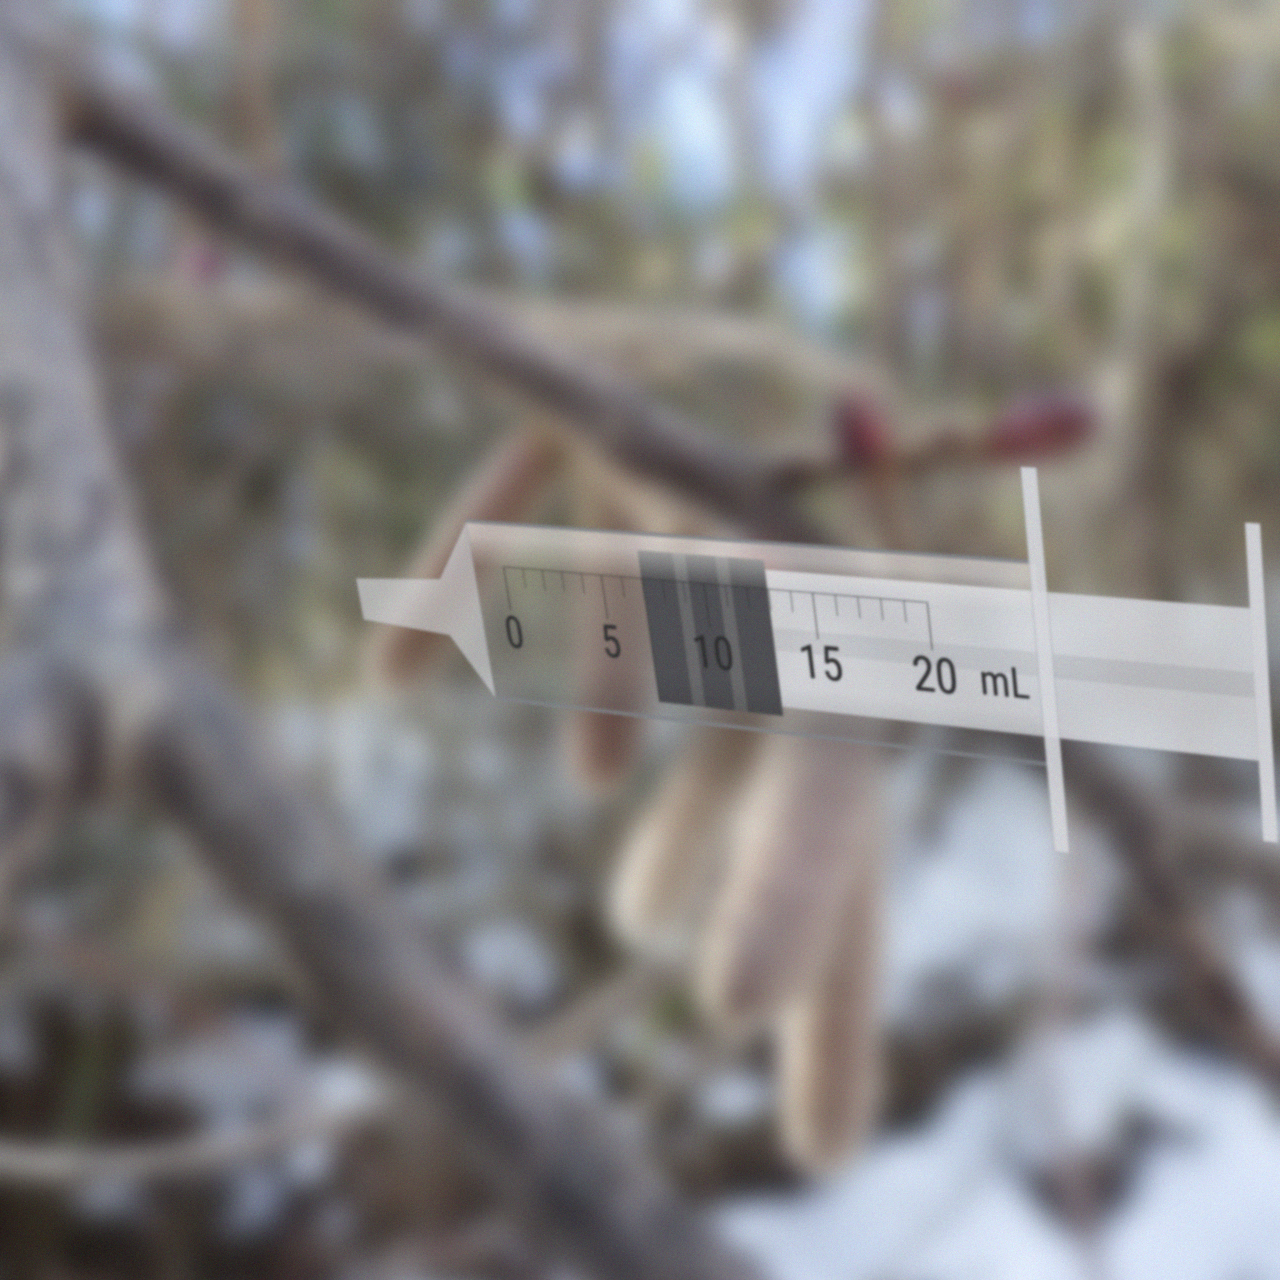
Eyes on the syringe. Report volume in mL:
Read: 7 mL
